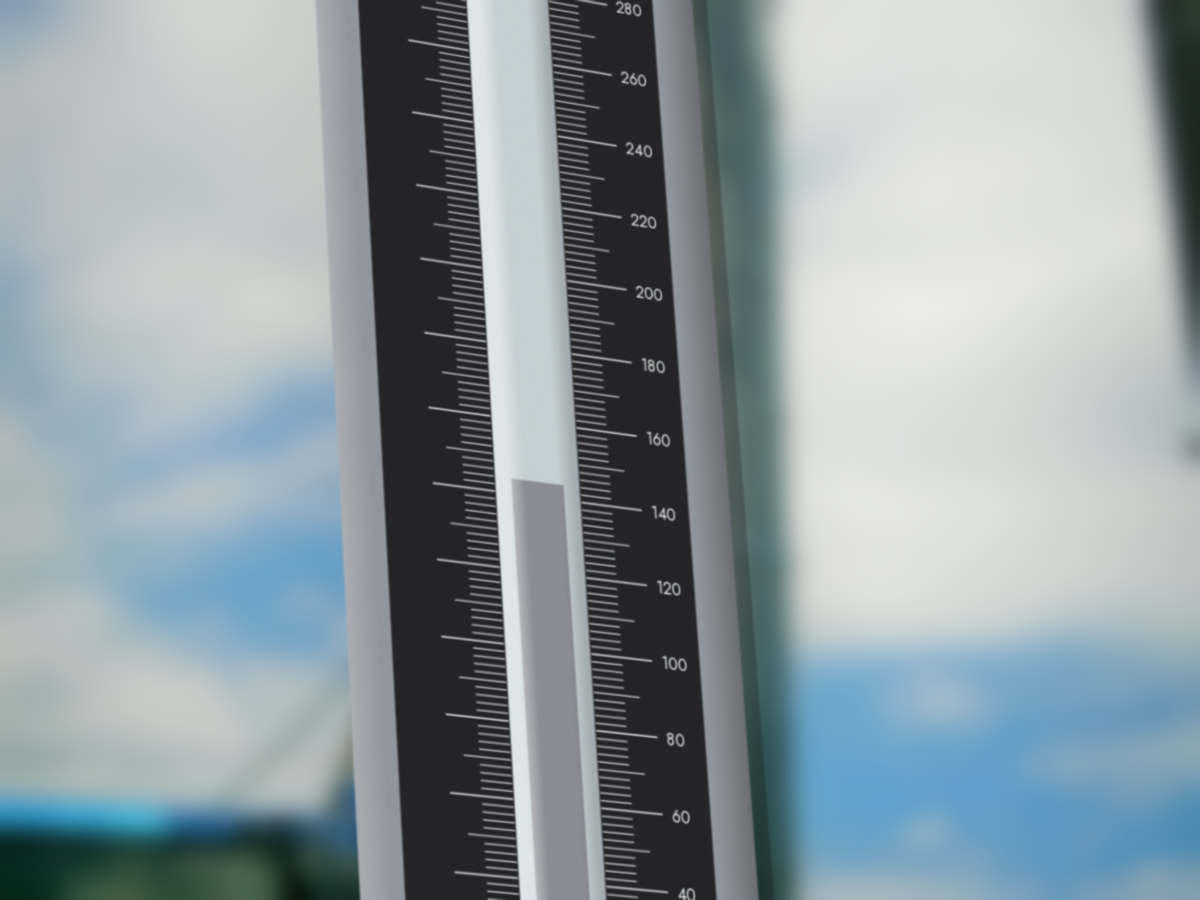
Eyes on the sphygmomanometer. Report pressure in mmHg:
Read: 144 mmHg
